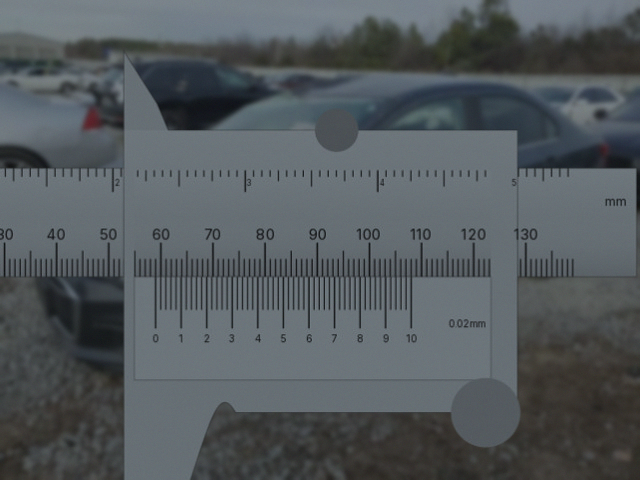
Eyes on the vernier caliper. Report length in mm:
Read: 59.0 mm
